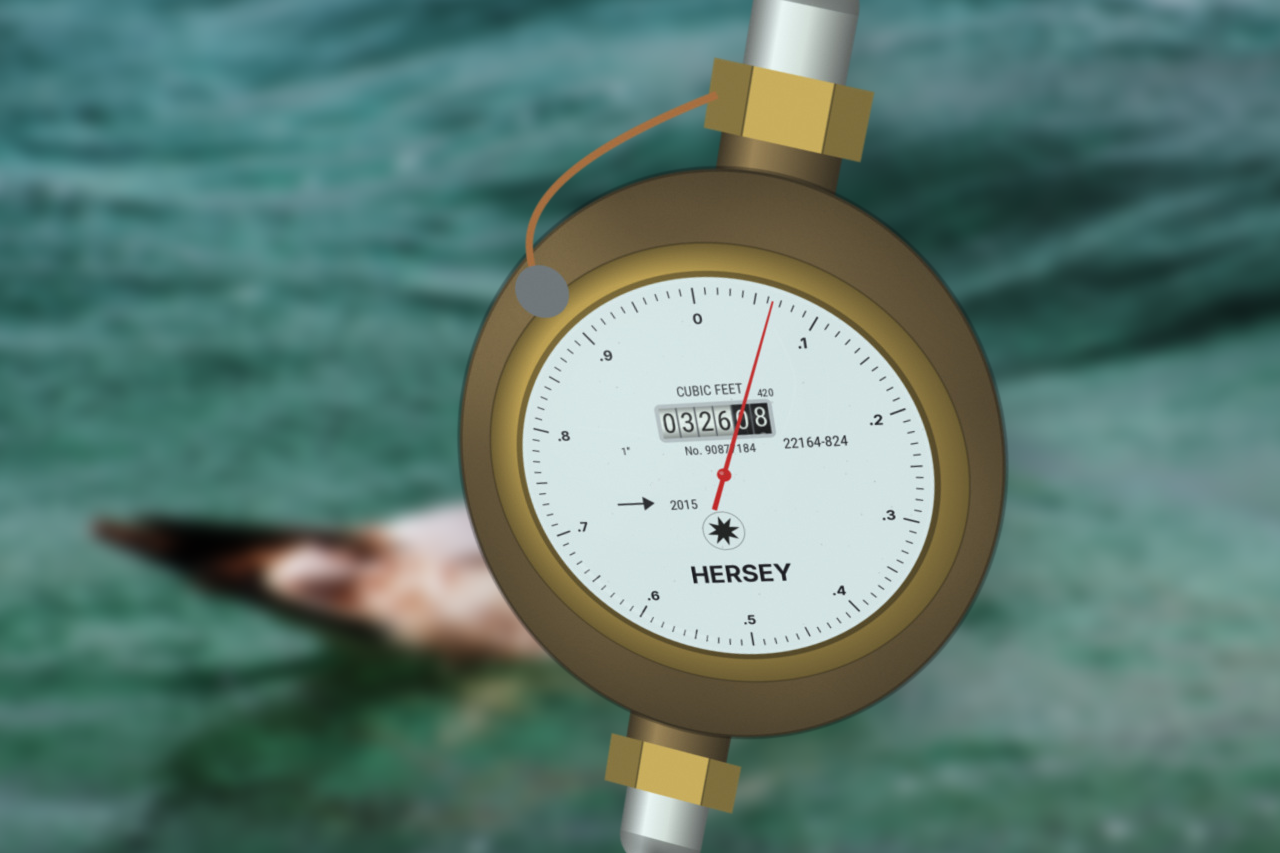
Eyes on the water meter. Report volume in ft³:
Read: 32608.06 ft³
